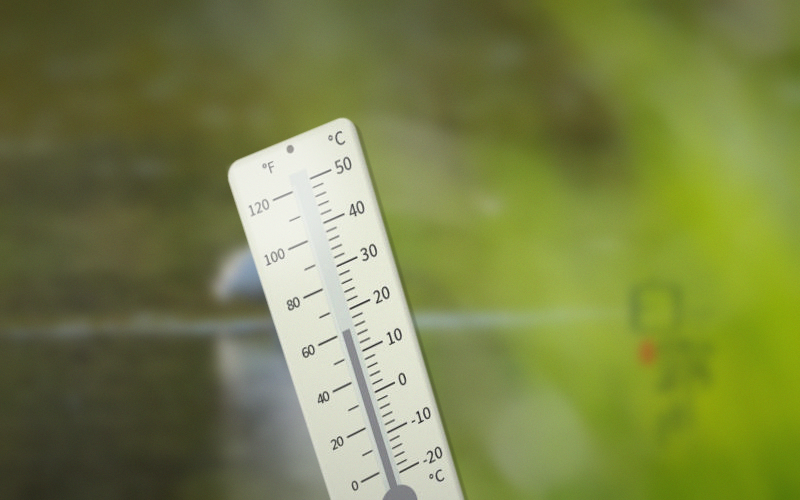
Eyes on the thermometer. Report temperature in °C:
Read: 16 °C
